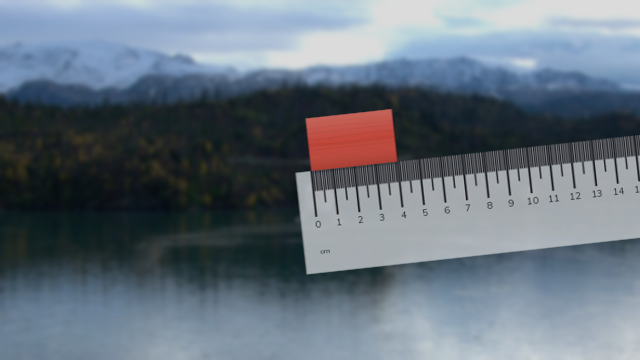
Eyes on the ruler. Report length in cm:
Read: 4 cm
